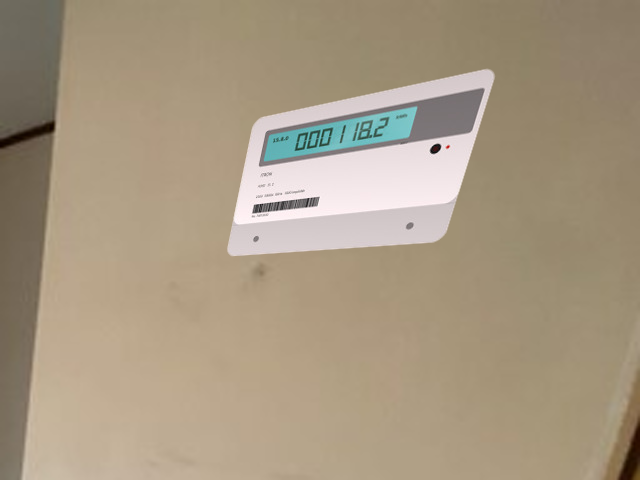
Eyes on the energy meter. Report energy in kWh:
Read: 118.2 kWh
